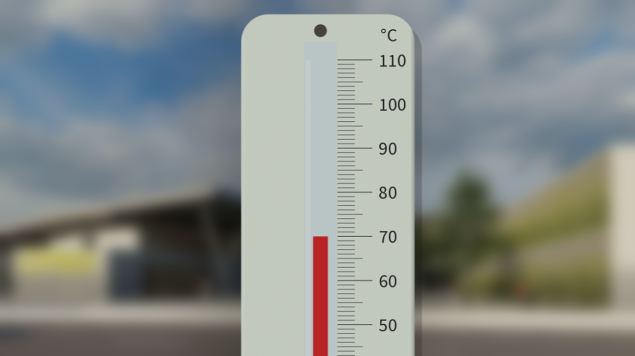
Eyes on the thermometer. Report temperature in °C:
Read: 70 °C
